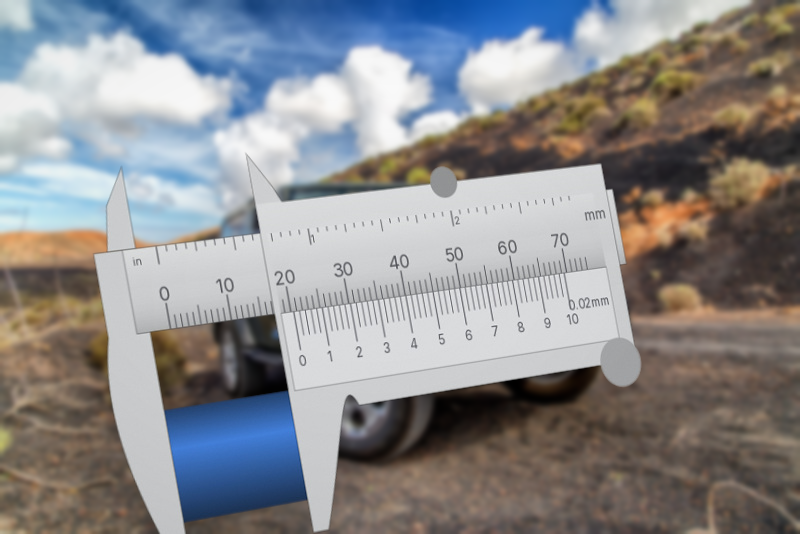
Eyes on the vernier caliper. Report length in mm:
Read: 20.5 mm
